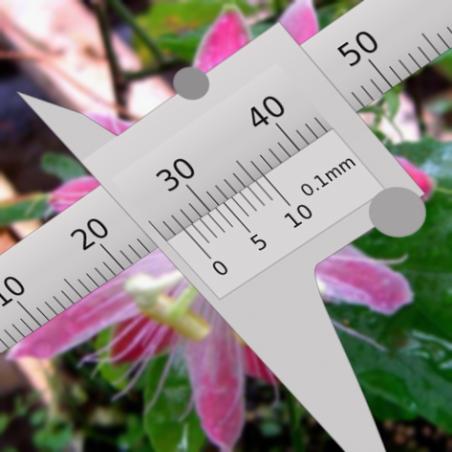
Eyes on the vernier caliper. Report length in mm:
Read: 27.0 mm
